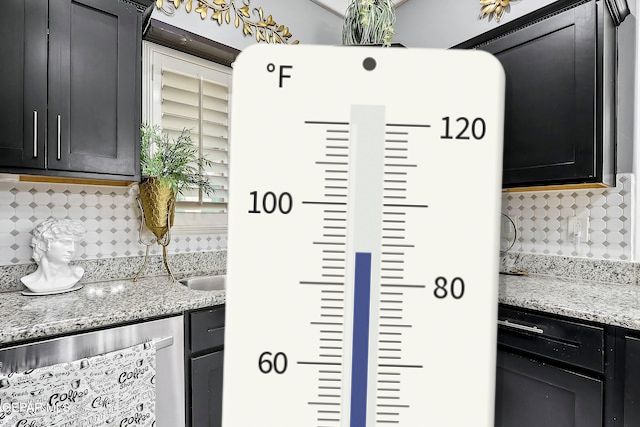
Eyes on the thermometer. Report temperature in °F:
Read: 88 °F
